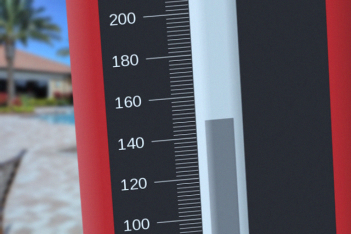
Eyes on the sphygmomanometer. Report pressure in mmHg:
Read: 148 mmHg
